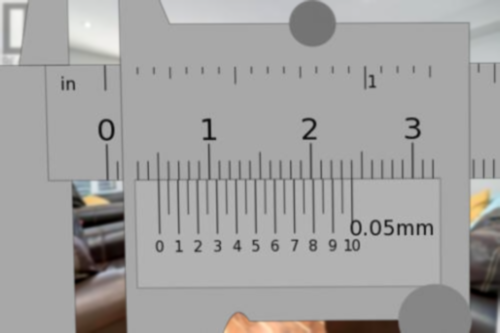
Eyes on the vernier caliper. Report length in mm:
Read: 5.0 mm
